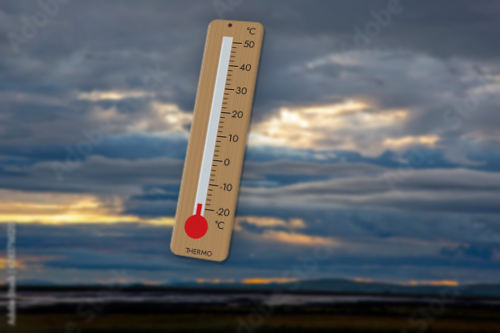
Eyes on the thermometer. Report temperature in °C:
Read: -18 °C
